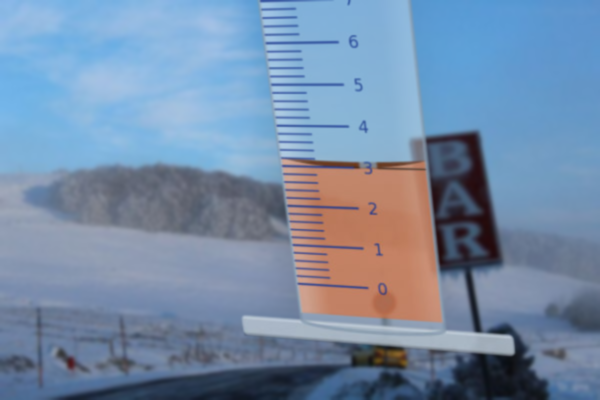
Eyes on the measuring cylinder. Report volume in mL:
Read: 3 mL
